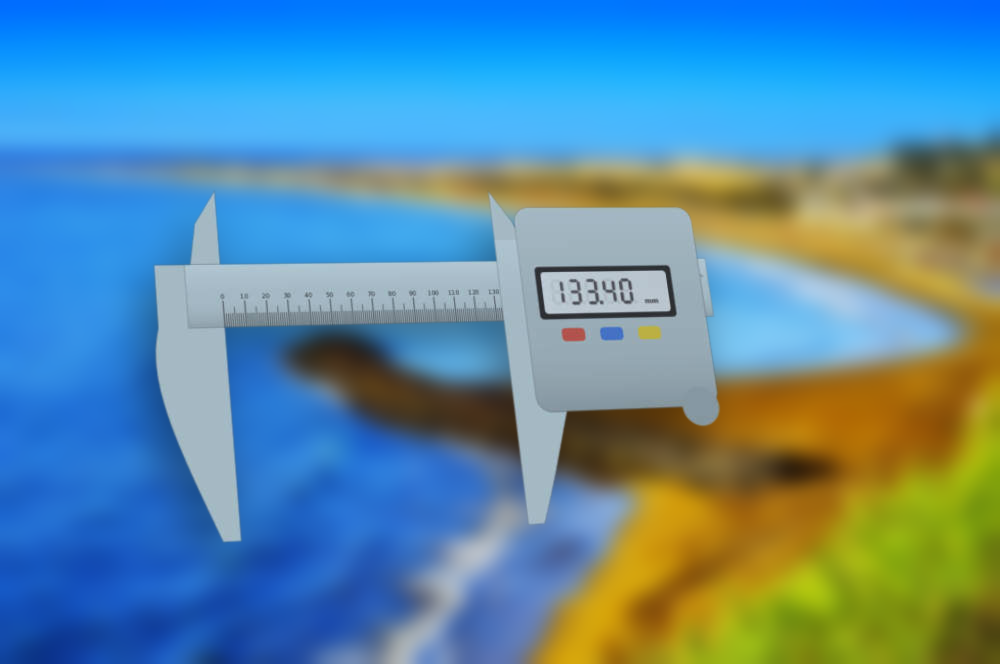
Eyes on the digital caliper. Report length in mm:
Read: 133.40 mm
